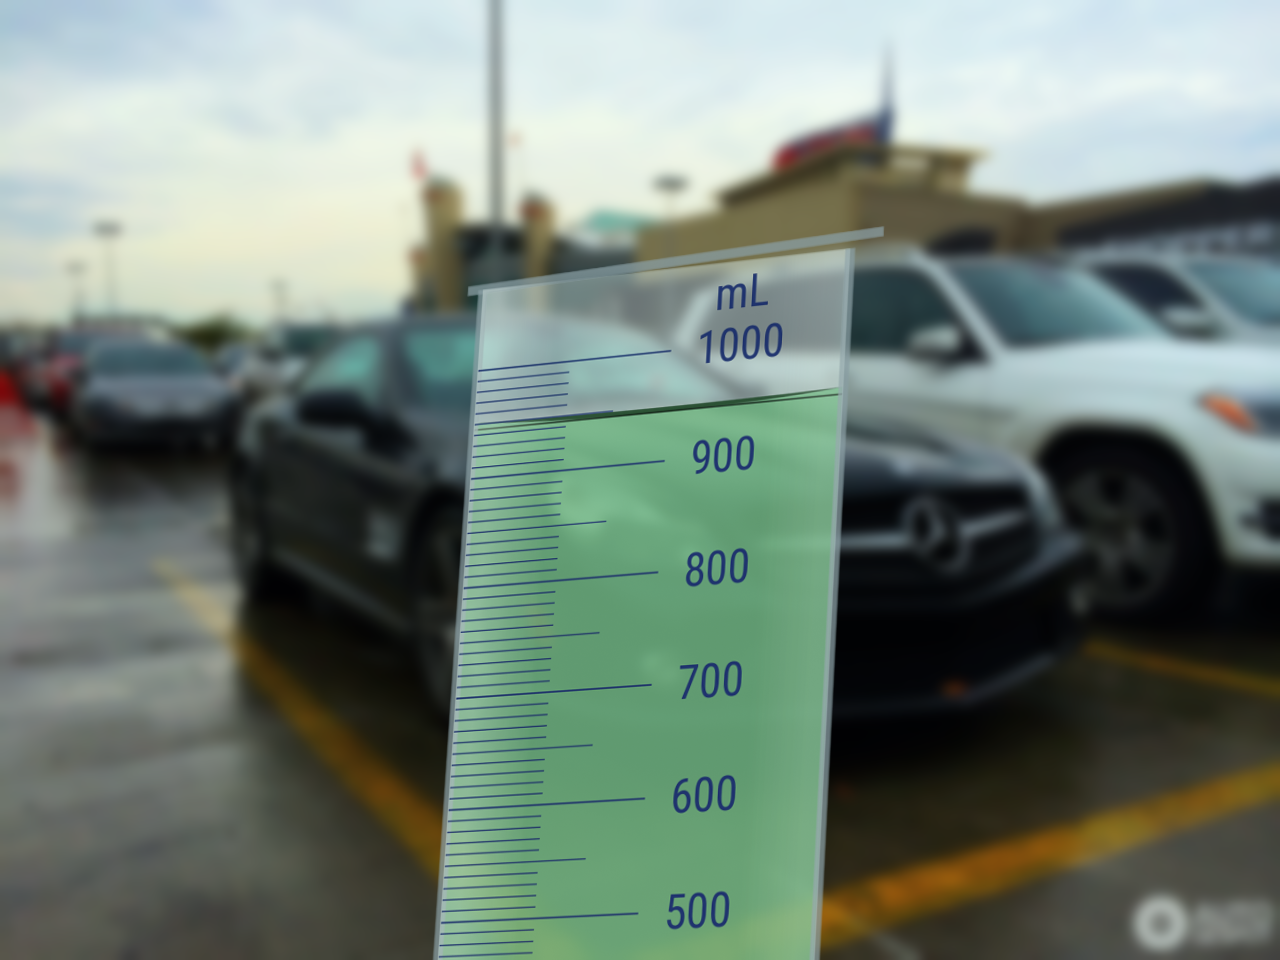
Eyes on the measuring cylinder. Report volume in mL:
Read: 945 mL
